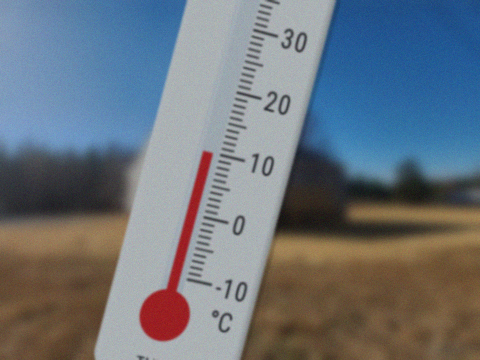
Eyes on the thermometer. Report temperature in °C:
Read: 10 °C
